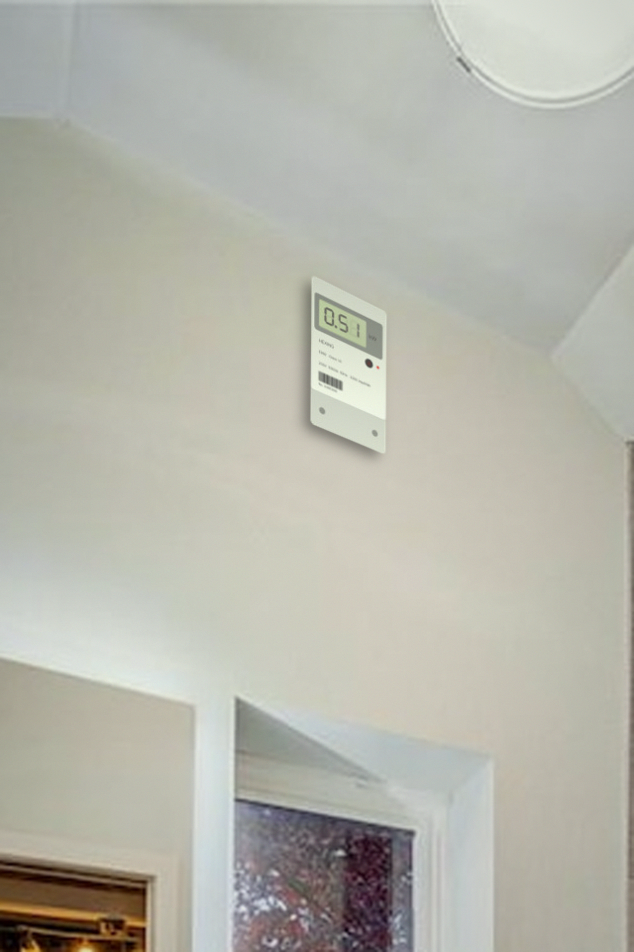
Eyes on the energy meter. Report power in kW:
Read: 0.51 kW
